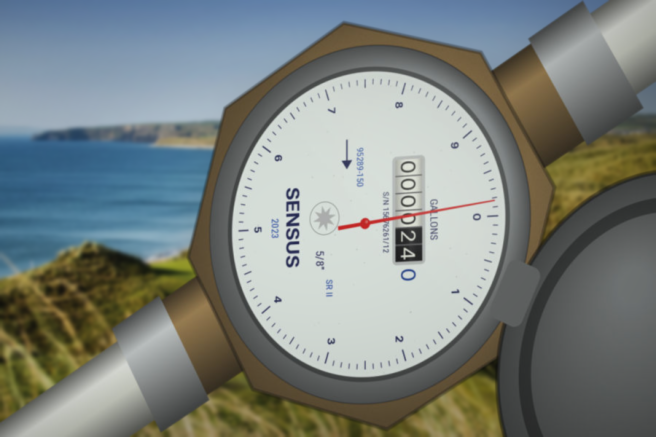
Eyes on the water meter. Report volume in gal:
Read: 239.8 gal
